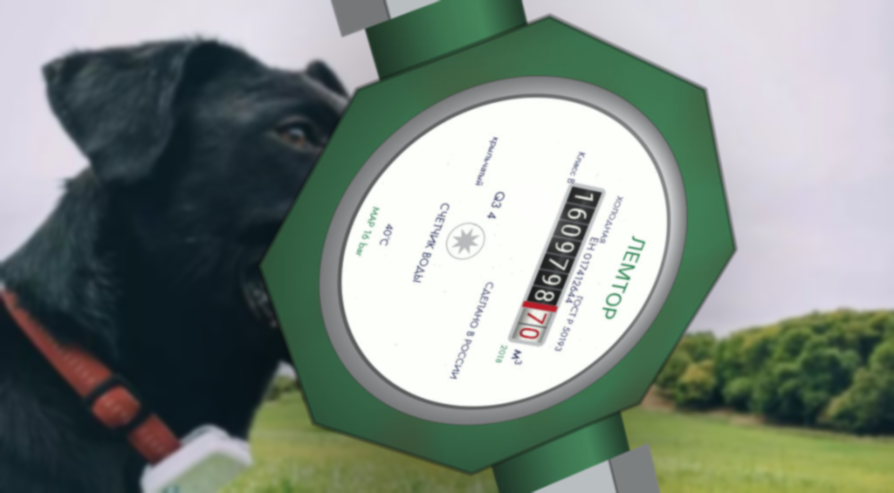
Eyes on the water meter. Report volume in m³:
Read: 1609798.70 m³
